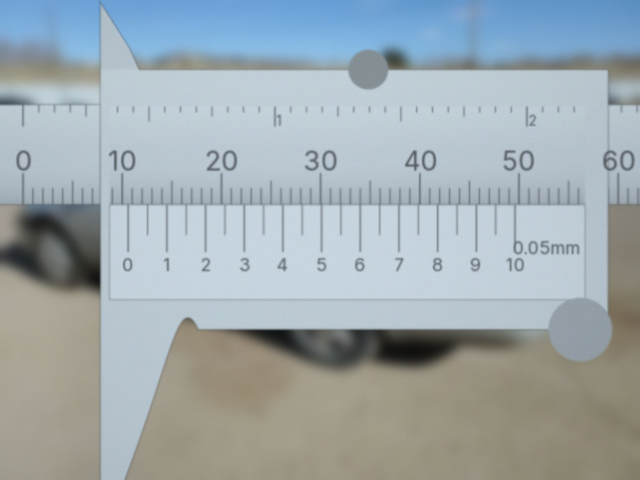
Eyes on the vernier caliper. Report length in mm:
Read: 10.6 mm
